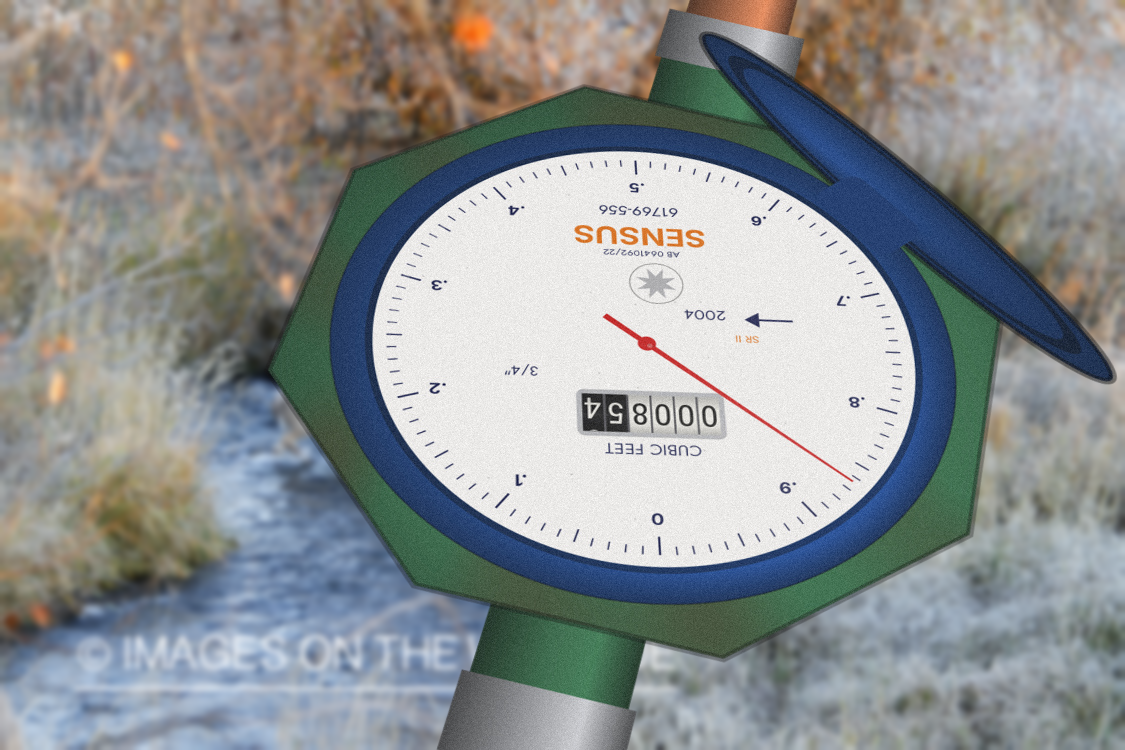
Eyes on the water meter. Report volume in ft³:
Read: 853.86 ft³
